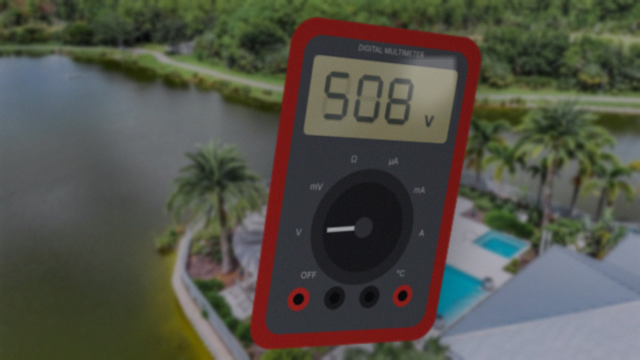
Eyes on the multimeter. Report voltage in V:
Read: 508 V
